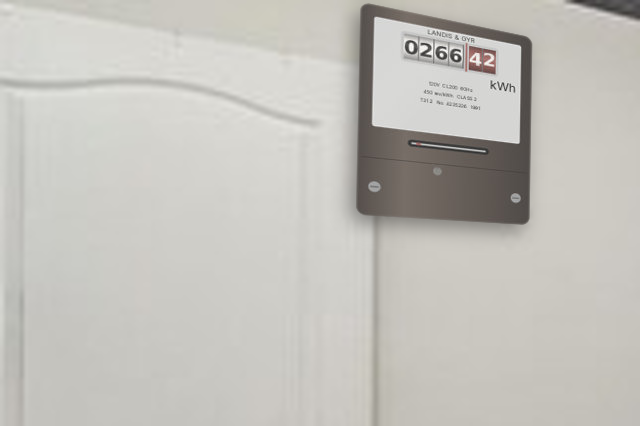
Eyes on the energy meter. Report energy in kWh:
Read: 266.42 kWh
